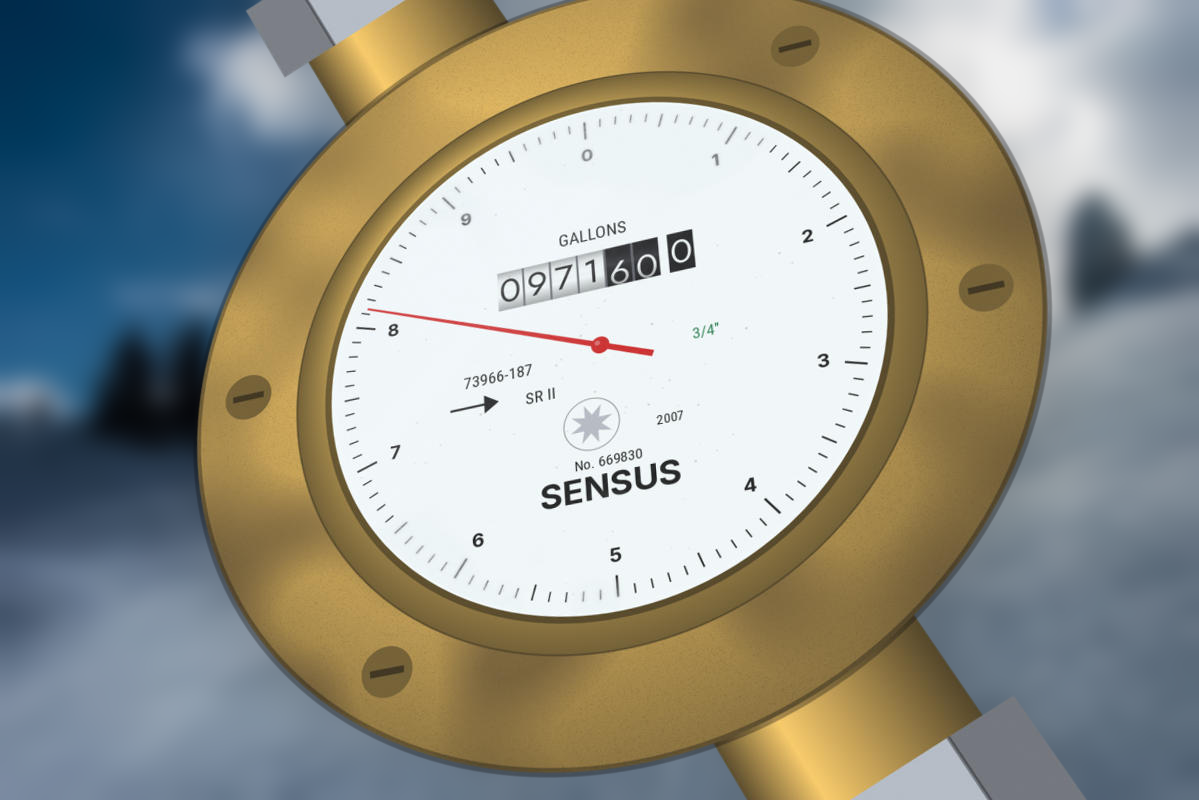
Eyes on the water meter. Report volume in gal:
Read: 971598.1 gal
